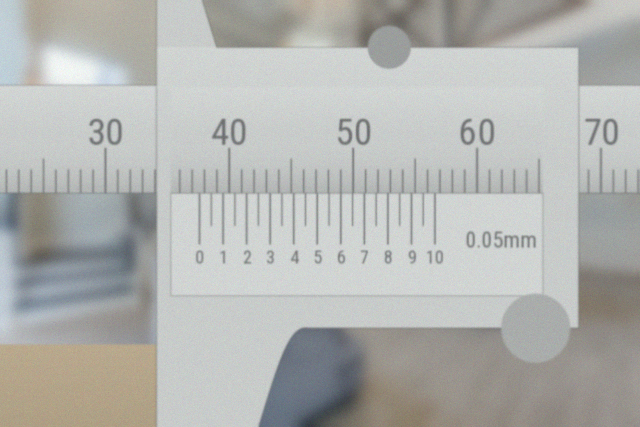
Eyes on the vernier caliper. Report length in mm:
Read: 37.6 mm
